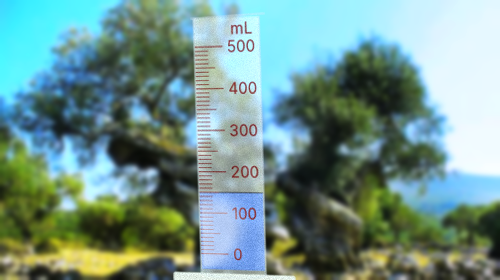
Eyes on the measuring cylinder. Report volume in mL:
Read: 150 mL
